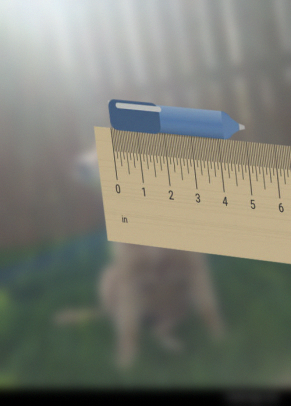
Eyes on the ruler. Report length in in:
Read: 5 in
